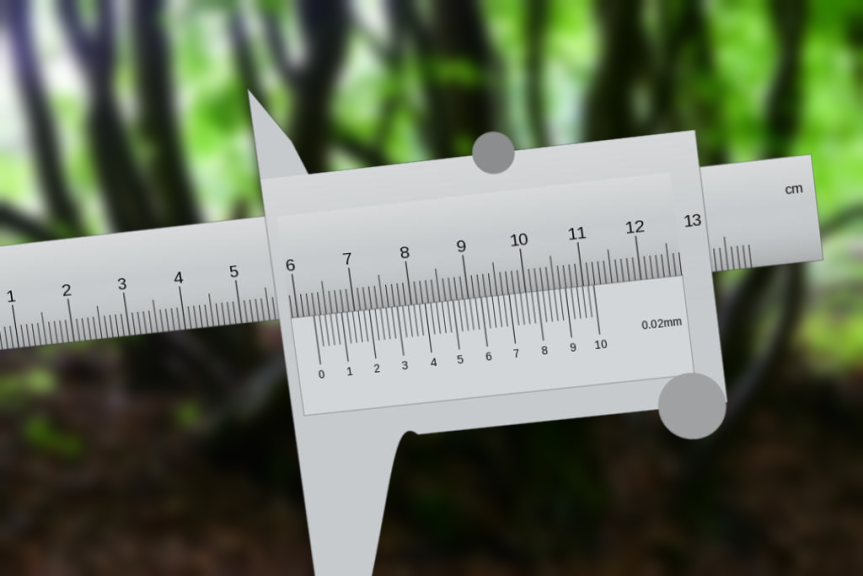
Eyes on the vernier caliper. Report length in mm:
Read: 62.8 mm
